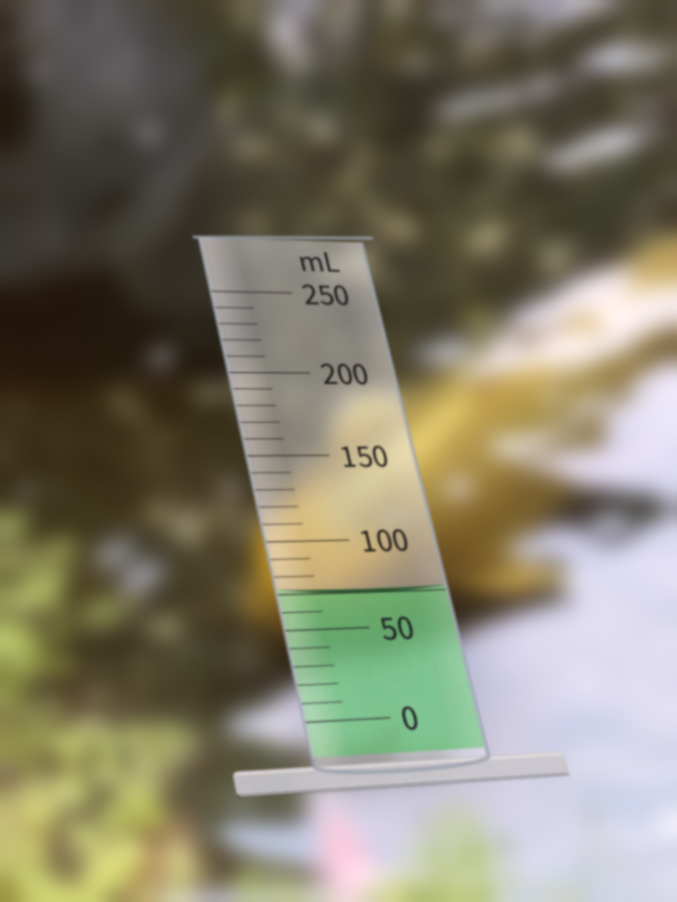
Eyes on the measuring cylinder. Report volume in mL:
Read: 70 mL
